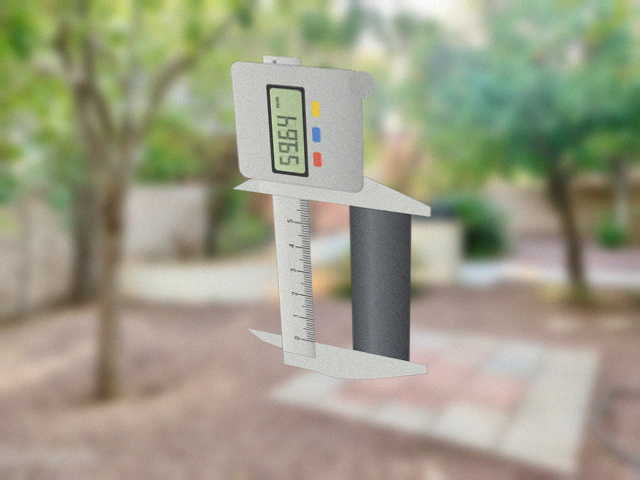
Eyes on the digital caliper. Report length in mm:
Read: 59.64 mm
